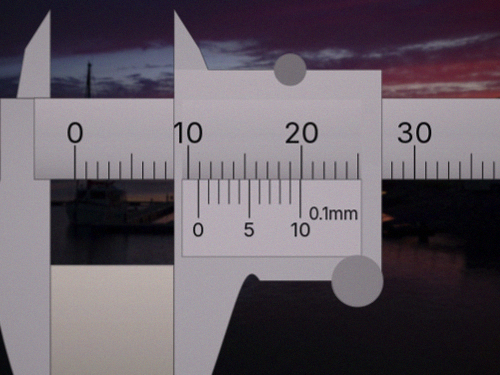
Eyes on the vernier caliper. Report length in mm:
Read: 10.9 mm
